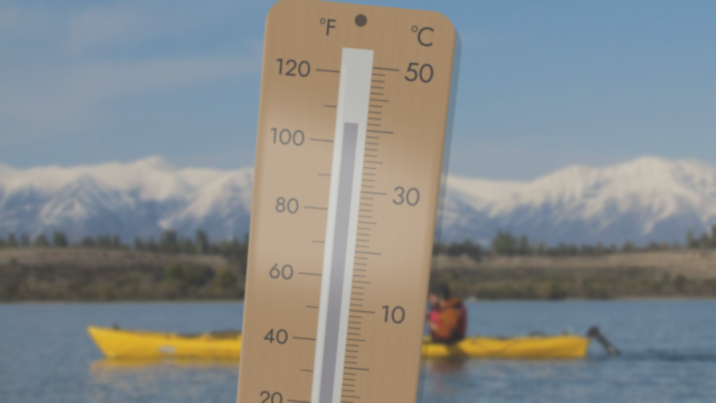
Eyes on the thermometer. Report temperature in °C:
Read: 41 °C
